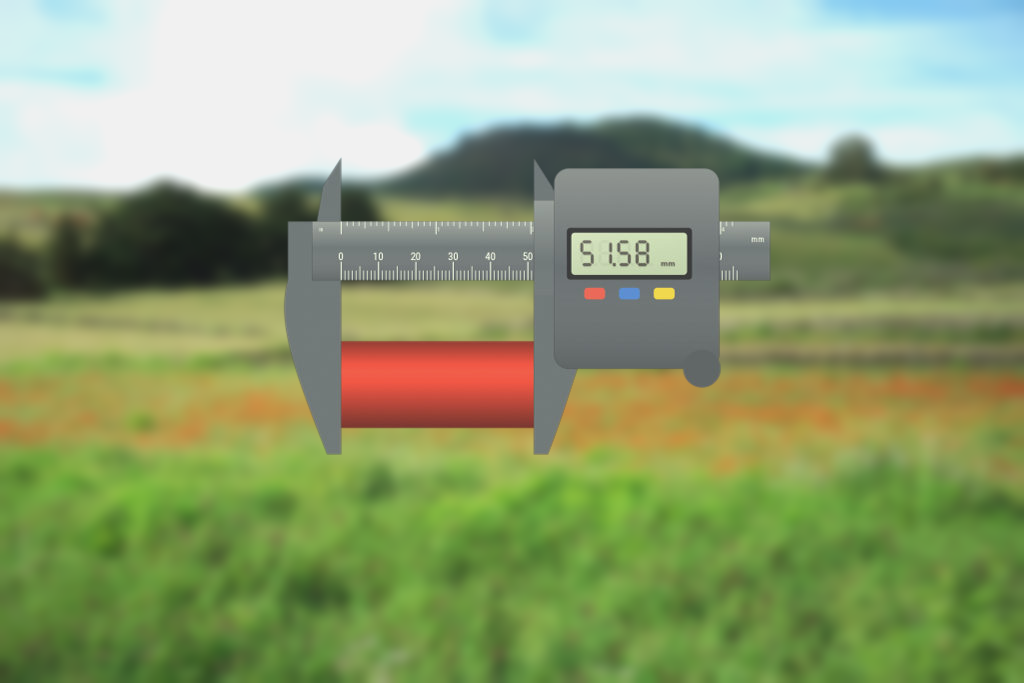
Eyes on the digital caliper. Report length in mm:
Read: 51.58 mm
